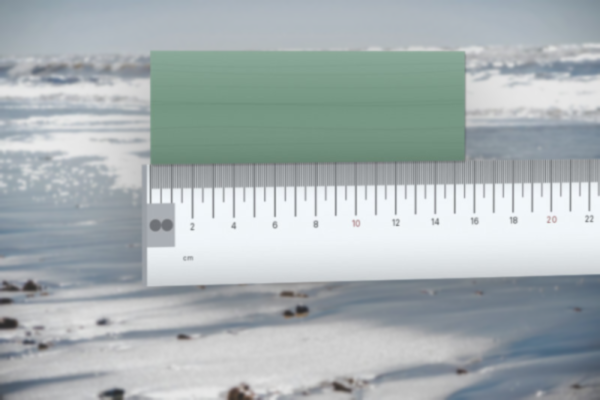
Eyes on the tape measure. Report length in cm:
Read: 15.5 cm
